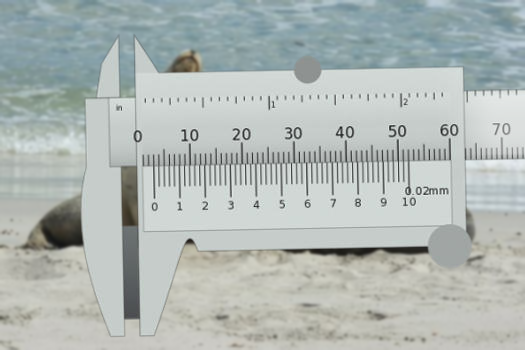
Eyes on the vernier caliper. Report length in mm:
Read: 3.0 mm
